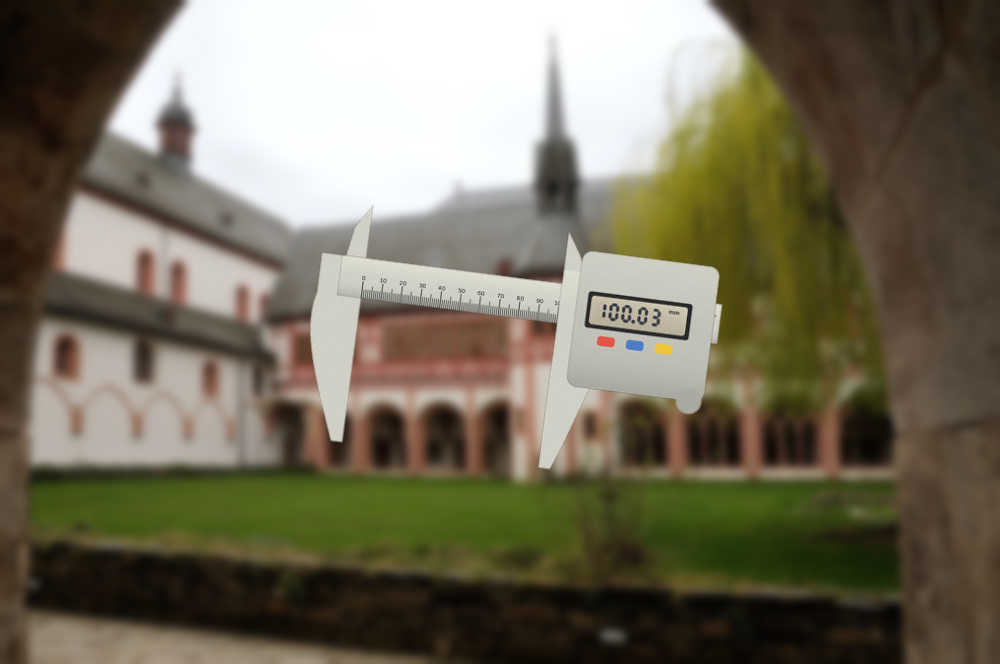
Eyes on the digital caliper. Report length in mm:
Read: 100.03 mm
